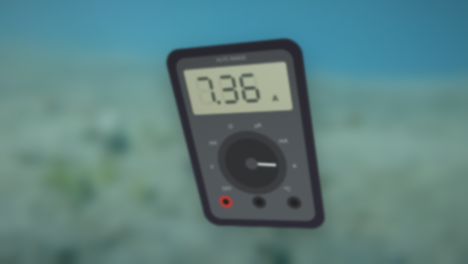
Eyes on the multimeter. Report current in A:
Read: 7.36 A
